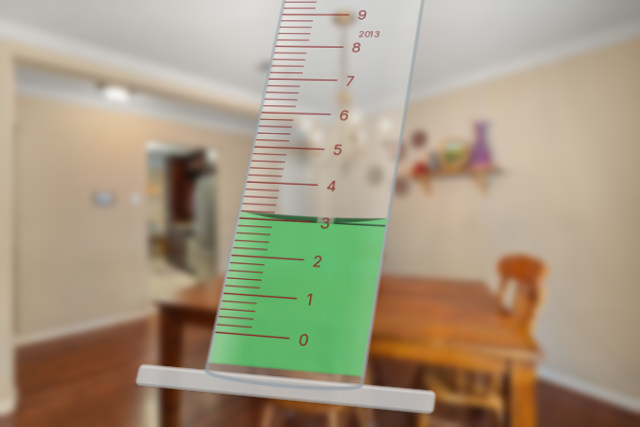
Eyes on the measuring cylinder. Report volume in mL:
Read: 3 mL
